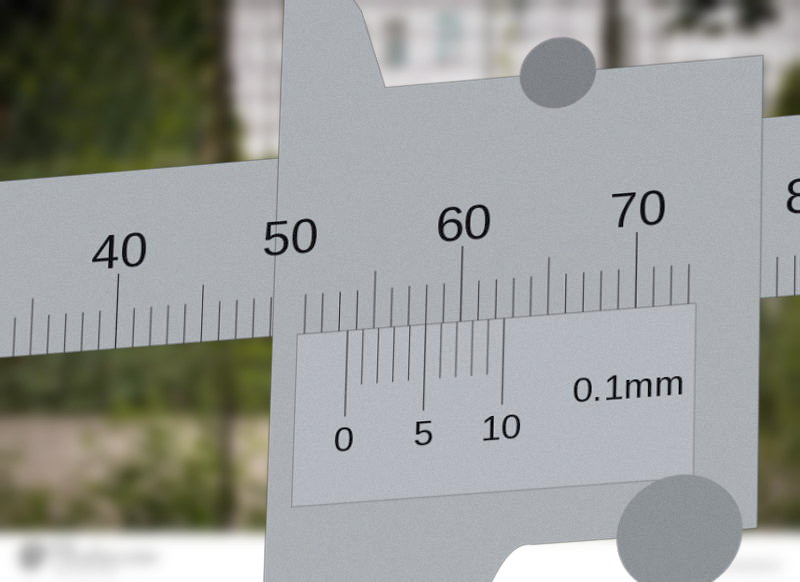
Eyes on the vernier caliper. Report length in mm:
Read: 53.5 mm
